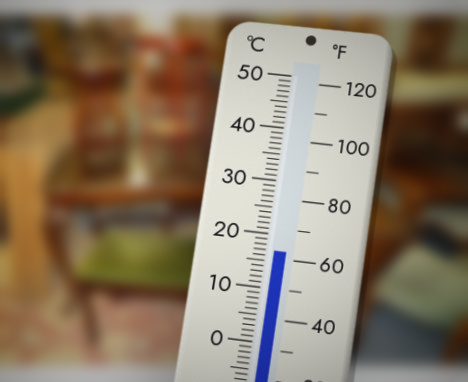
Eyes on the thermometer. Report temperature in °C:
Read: 17 °C
